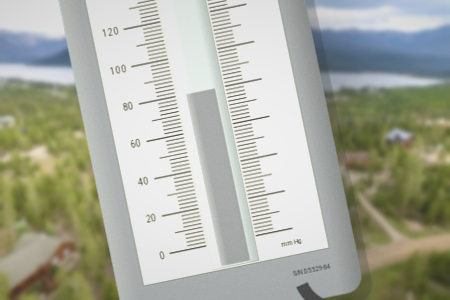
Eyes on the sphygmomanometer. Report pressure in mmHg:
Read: 80 mmHg
